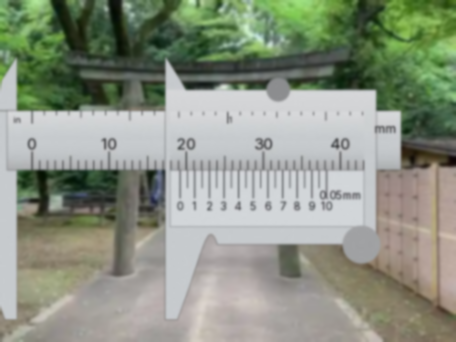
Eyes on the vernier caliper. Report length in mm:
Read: 19.2 mm
